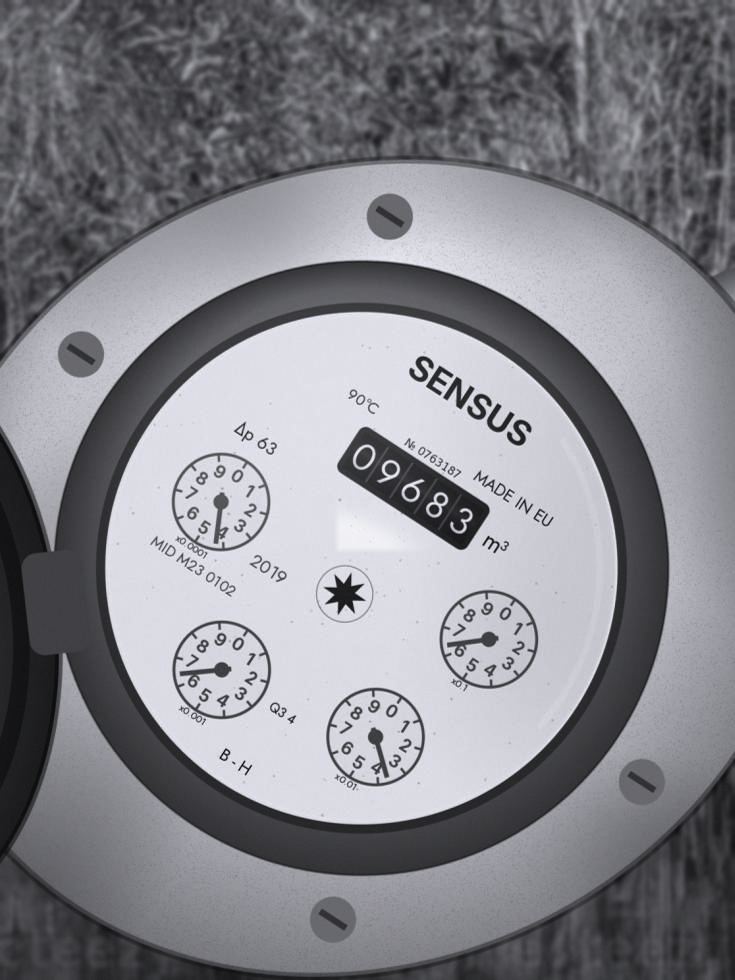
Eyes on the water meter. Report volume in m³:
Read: 9683.6364 m³
